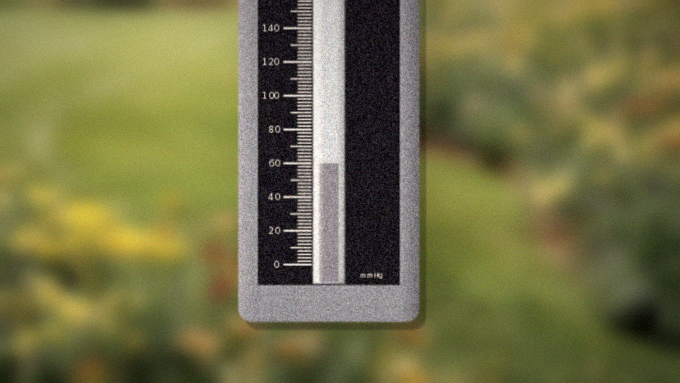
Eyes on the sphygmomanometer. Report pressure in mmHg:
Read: 60 mmHg
